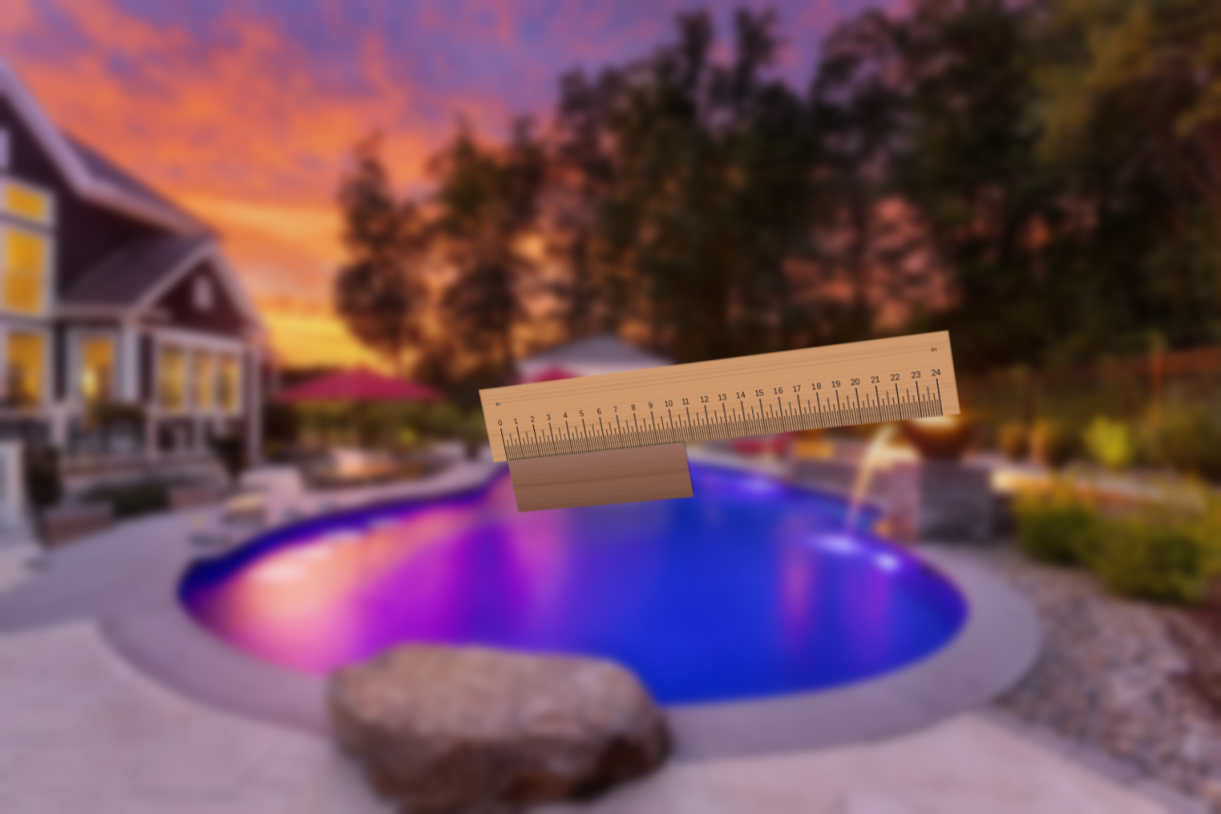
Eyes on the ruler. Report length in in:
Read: 10.5 in
